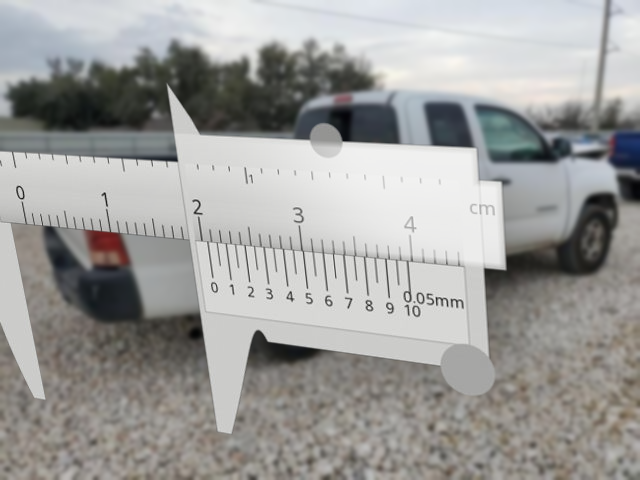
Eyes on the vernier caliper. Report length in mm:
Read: 20.6 mm
